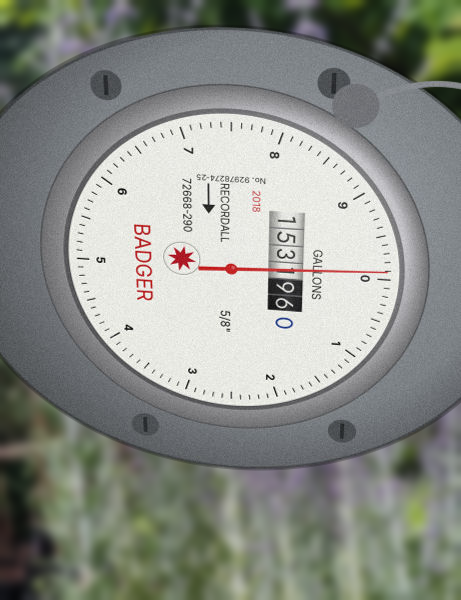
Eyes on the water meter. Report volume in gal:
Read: 1531959.9 gal
